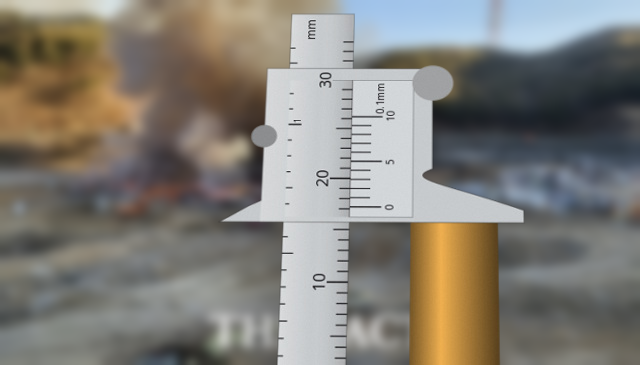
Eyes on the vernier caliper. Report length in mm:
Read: 17.2 mm
